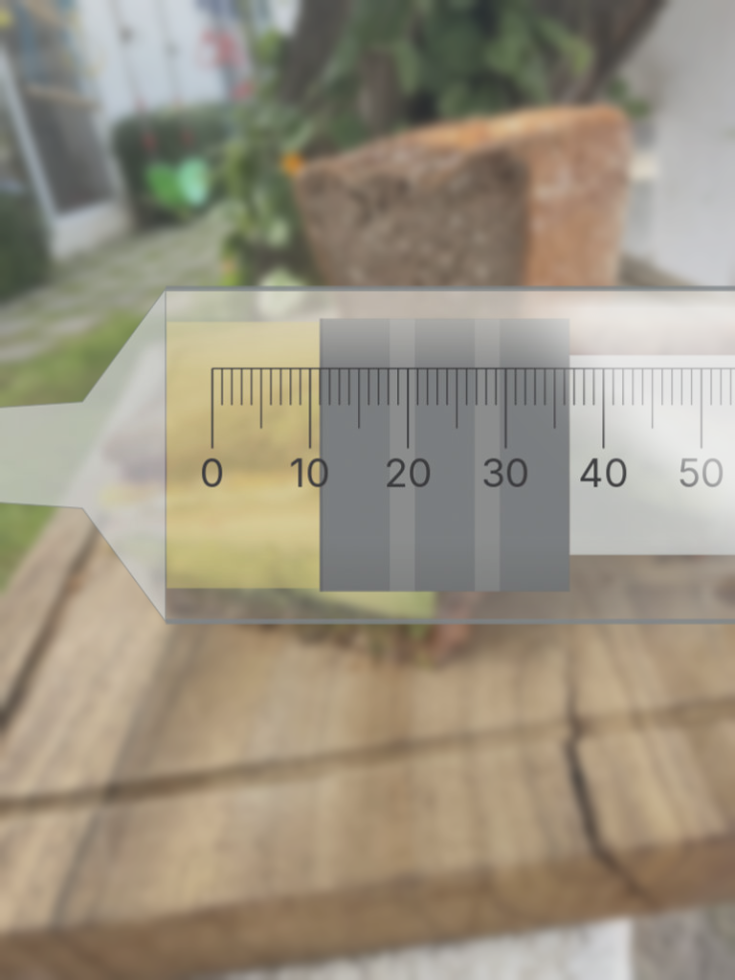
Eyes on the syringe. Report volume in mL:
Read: 11 mL
